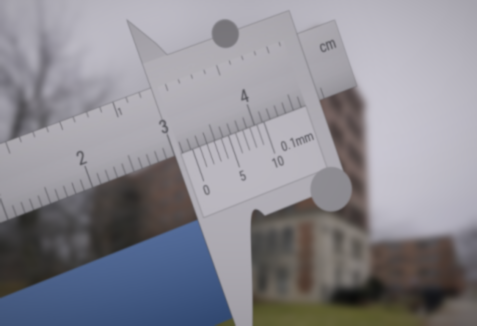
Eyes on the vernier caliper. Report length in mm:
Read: 32.2 mm
